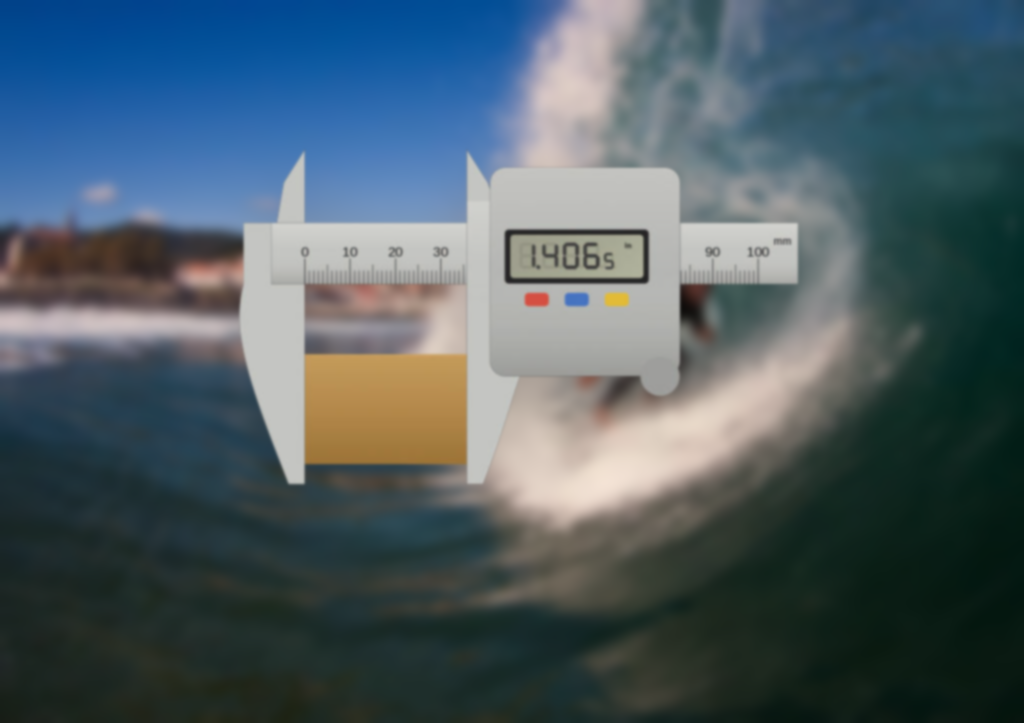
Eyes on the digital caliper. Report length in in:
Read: 1.4065 in
